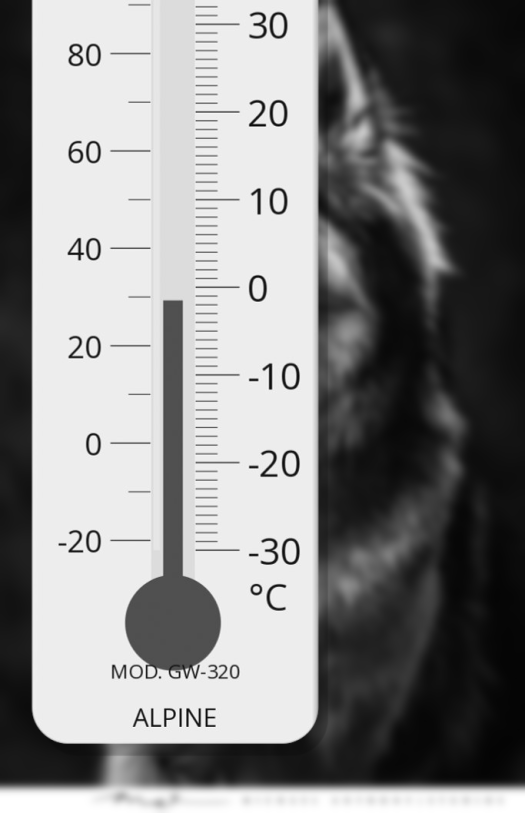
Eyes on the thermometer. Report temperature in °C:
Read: -1.5 °C
